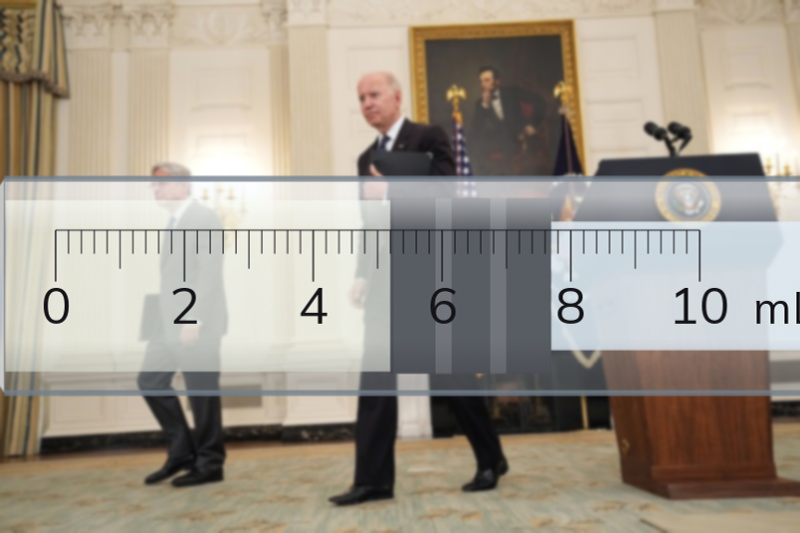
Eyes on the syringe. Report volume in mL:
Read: 5.2 mL
